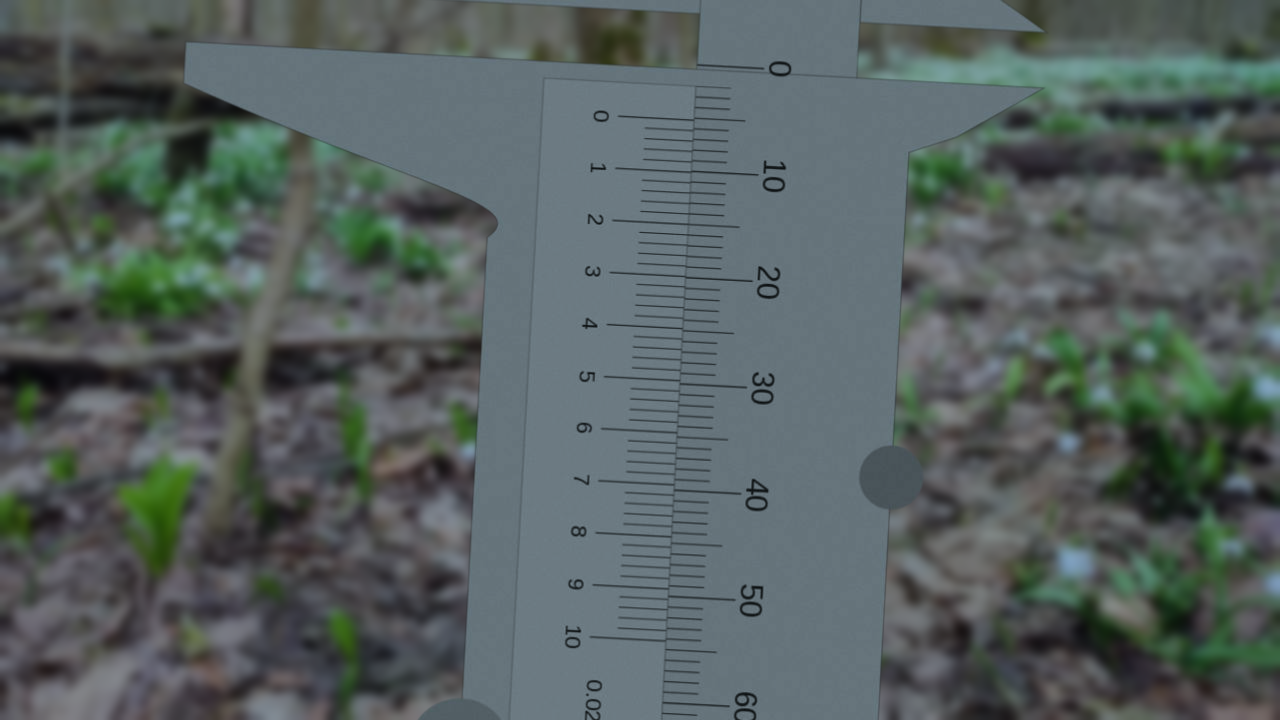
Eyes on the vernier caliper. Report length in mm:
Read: 5.2 mm
